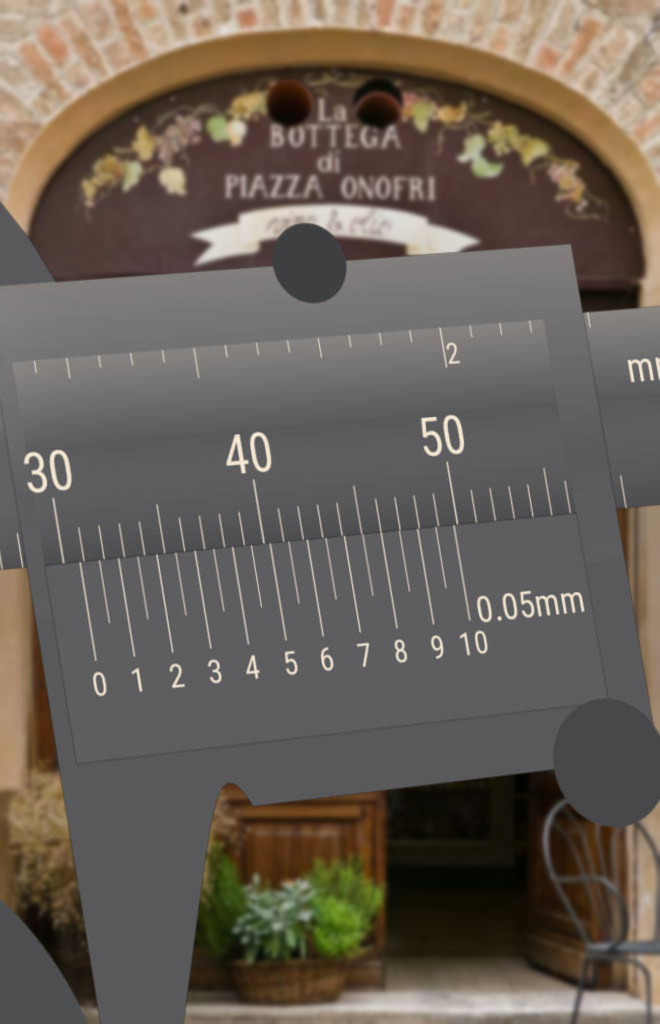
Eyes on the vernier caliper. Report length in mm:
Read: 30.8 mm
